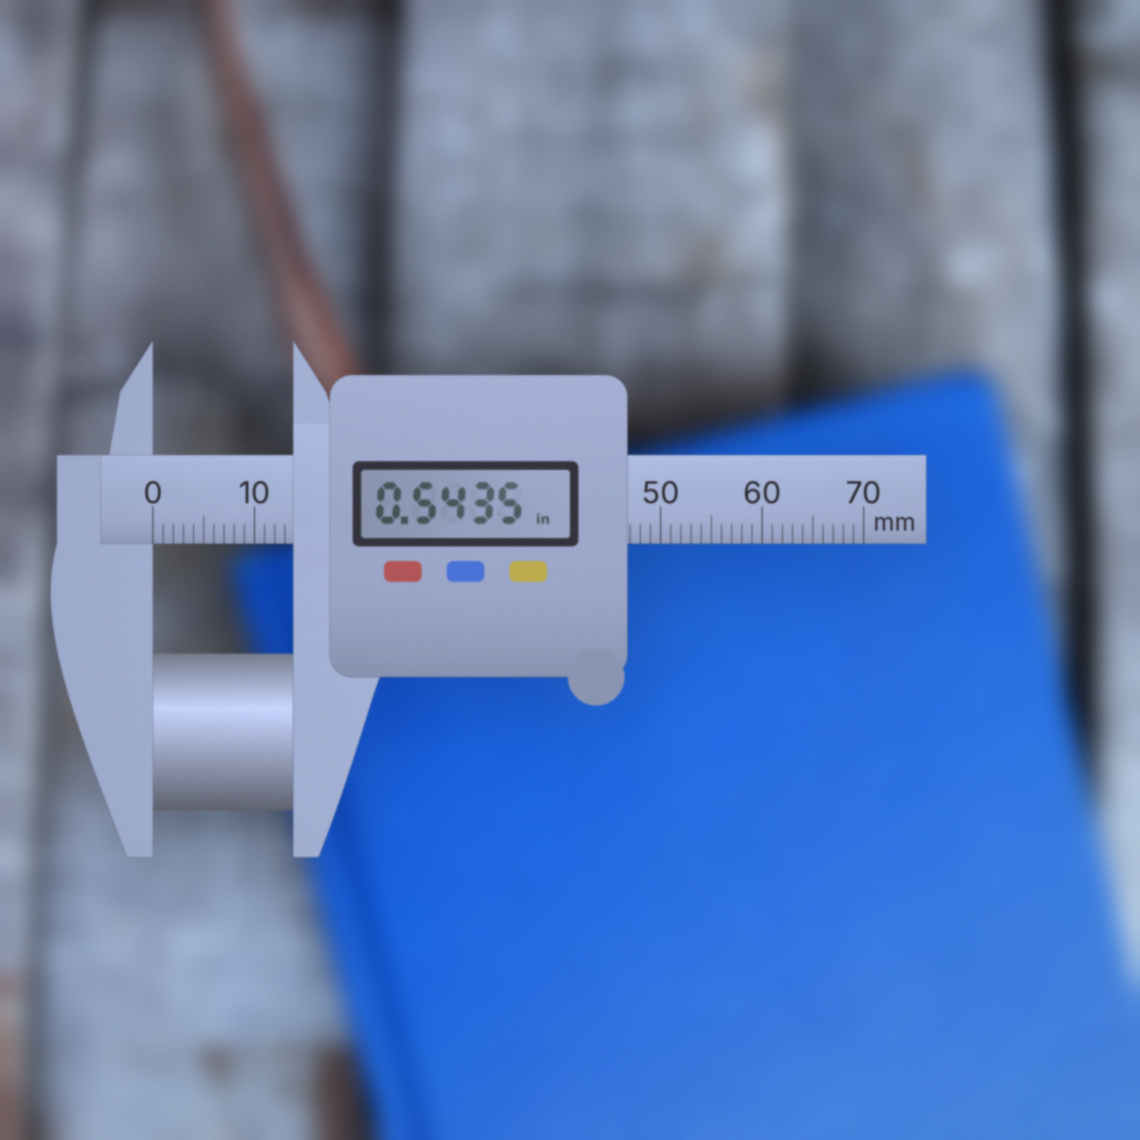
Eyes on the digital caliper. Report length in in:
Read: 0.5435 in
